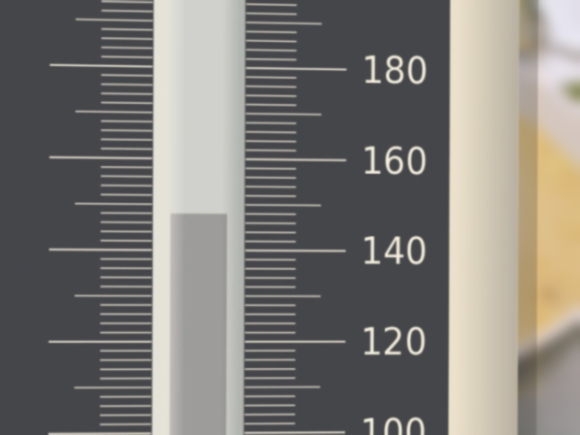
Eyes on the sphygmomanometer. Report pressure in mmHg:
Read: 148 mmHg
